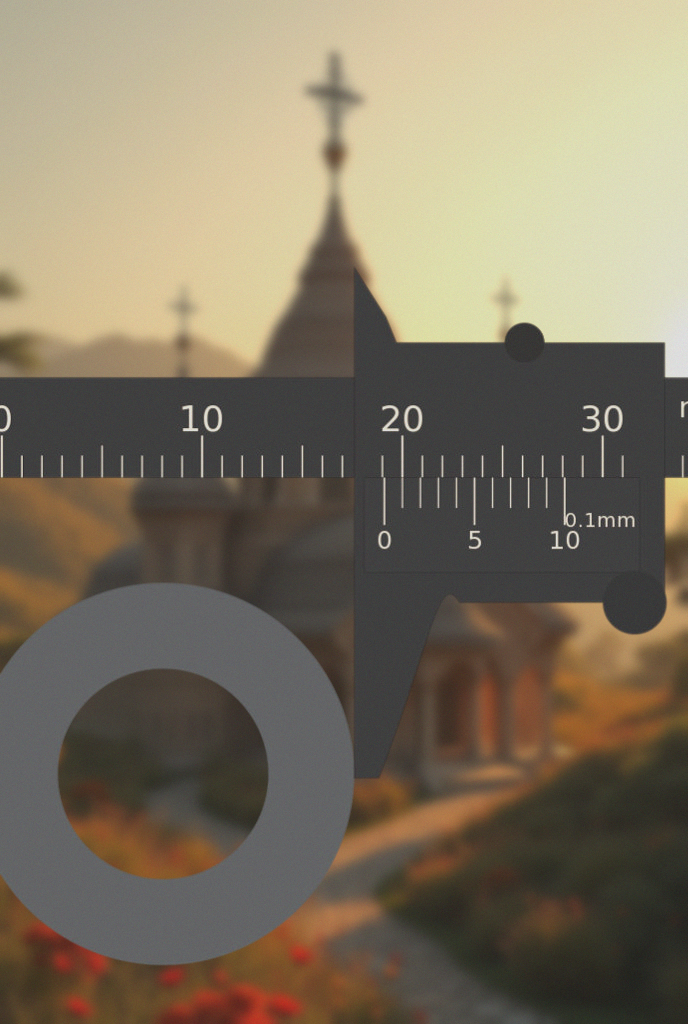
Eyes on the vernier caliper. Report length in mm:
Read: 19.1 mm
